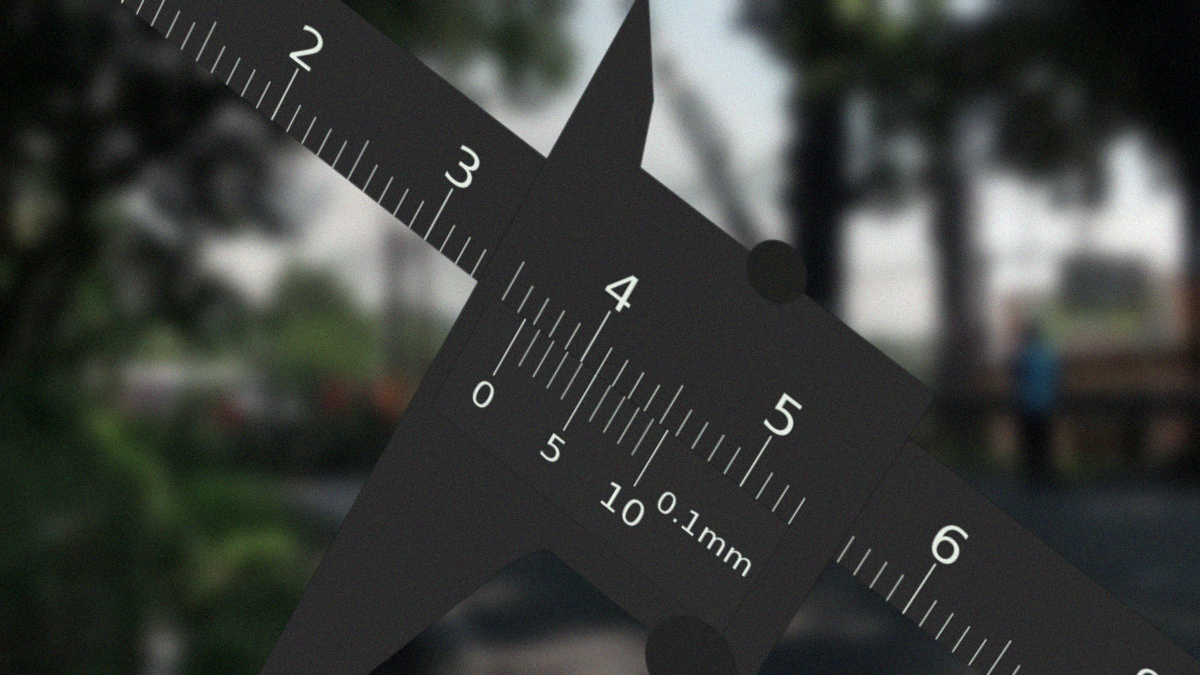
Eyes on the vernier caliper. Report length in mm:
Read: 36.5 mm
